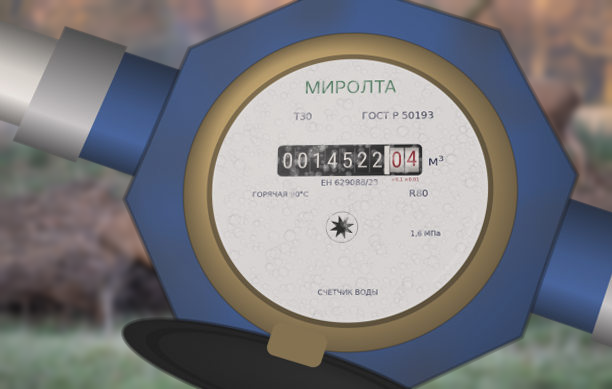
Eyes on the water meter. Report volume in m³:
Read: 14522.04 m³
